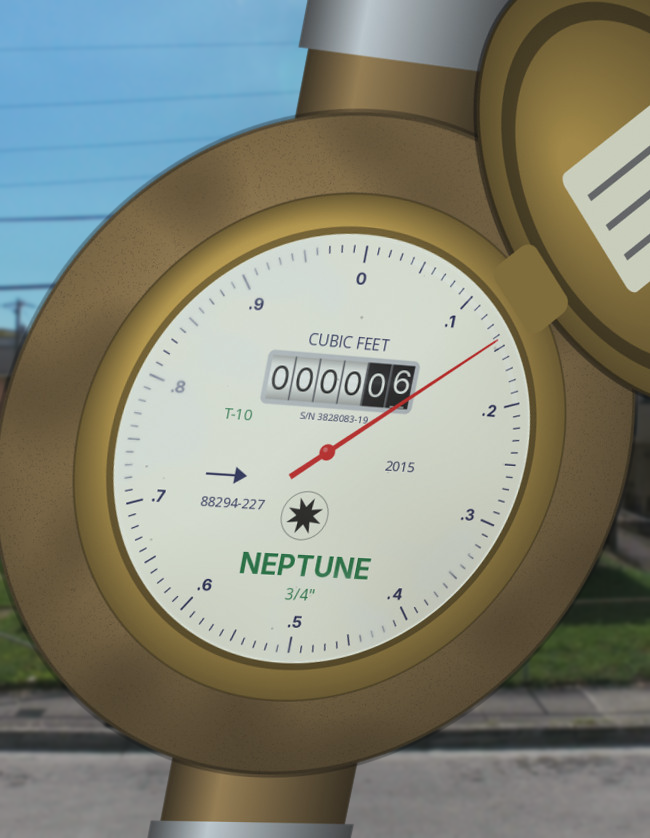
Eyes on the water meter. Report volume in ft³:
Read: 6.14 ft³
